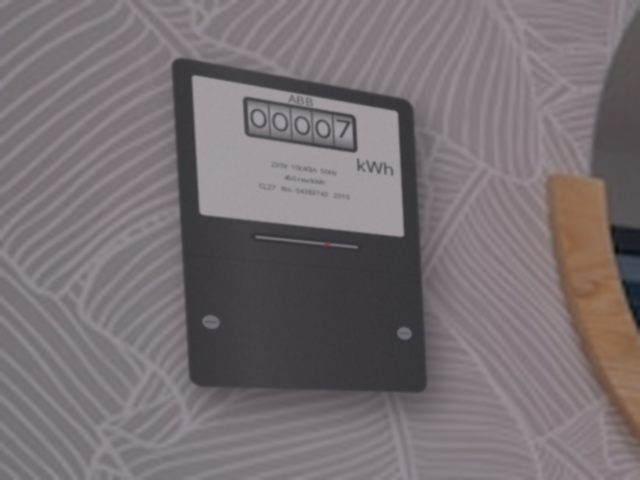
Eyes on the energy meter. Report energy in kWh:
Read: 7 kWh
